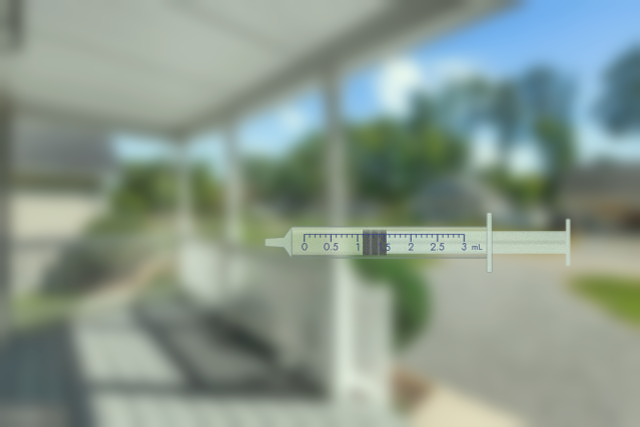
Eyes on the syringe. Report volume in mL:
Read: 1.1 mL
